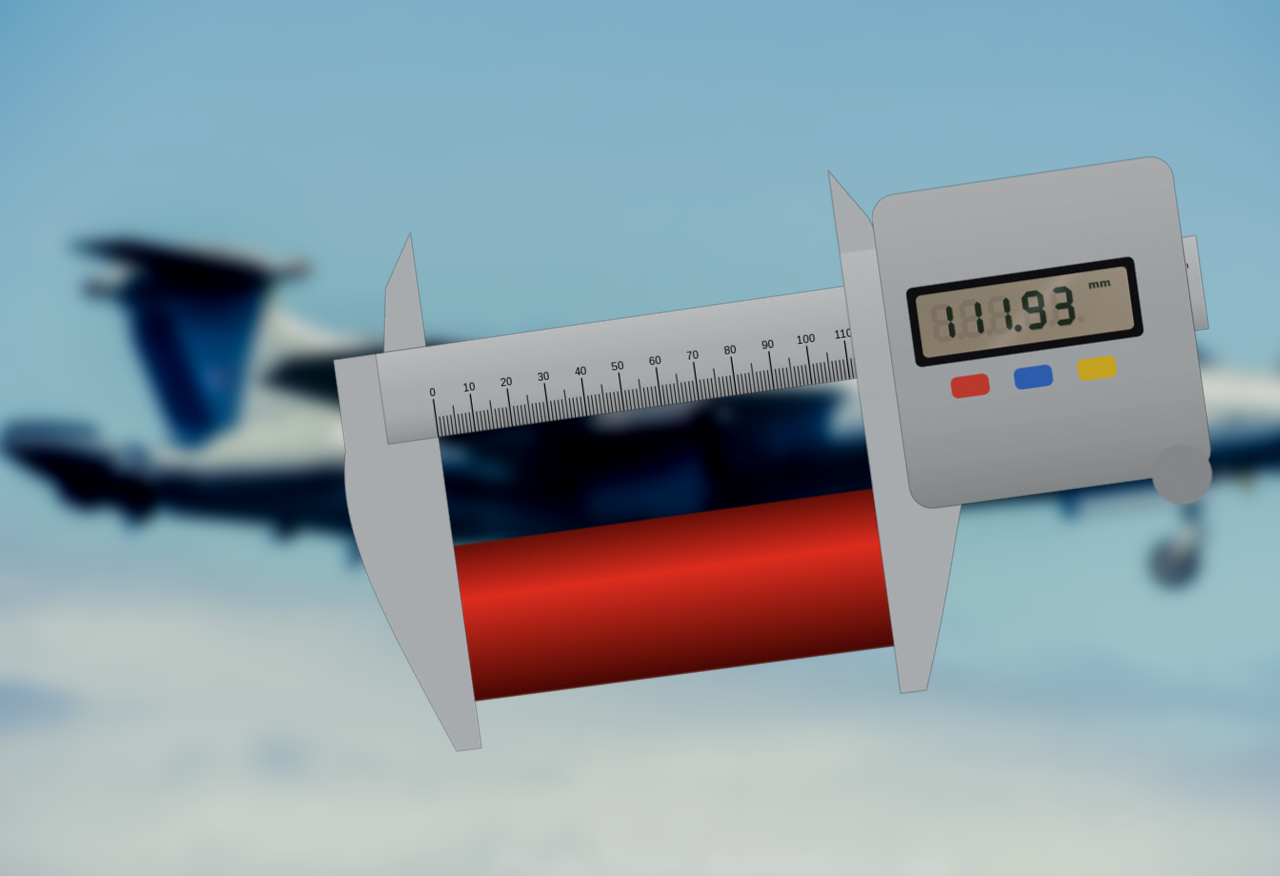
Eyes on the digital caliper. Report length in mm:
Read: 111.93 mm
